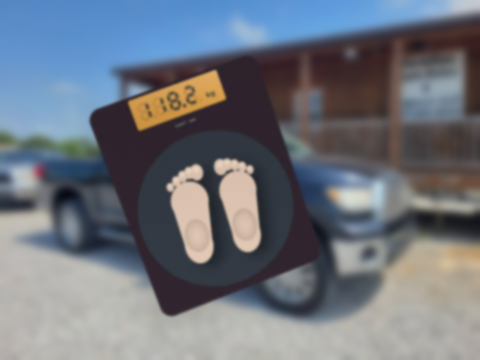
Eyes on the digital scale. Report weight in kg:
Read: 118.2 kg
